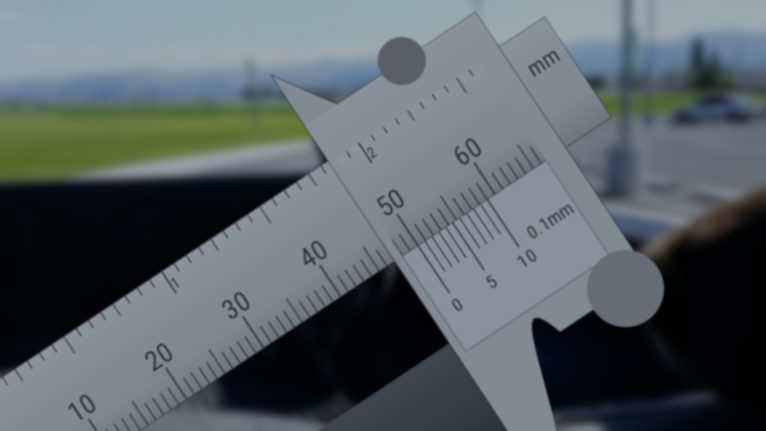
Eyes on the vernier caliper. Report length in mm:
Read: 50.0 mm
